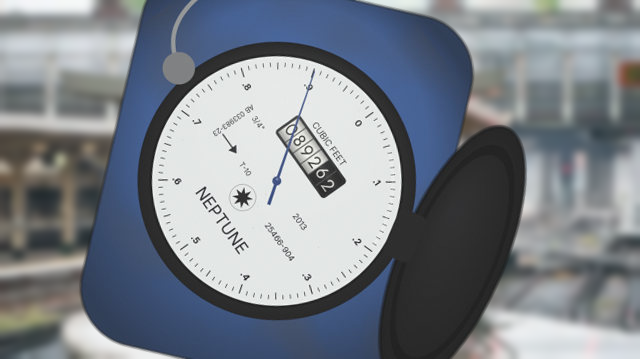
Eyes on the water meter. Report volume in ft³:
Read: 89261.90 ft³
